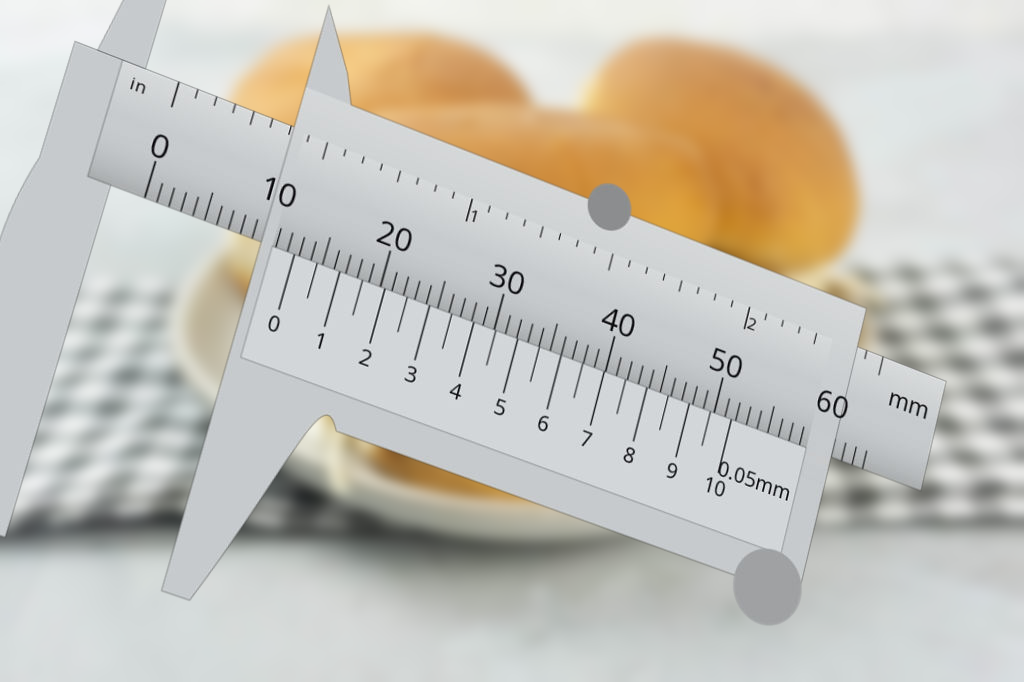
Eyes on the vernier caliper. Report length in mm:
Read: 12.6 mm
